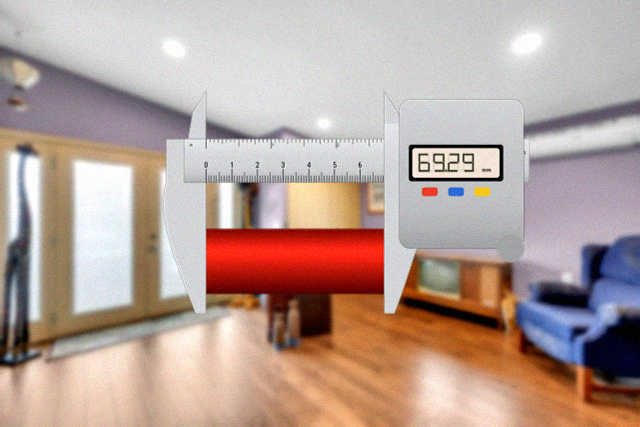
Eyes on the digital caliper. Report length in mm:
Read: 69.29 mm
